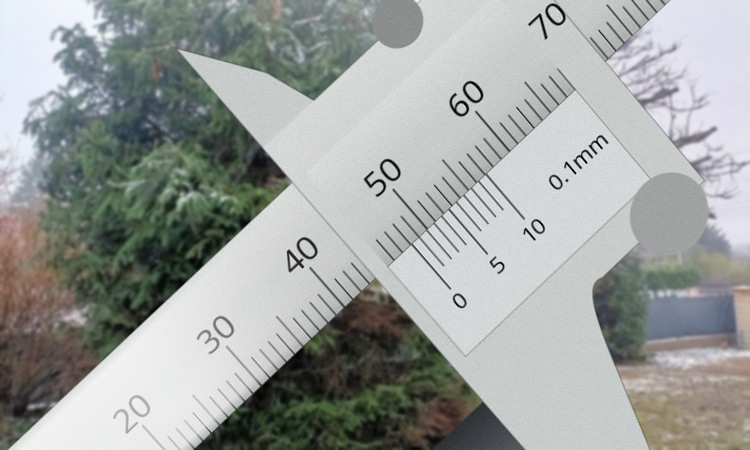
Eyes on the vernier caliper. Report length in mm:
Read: 48.1 mm
